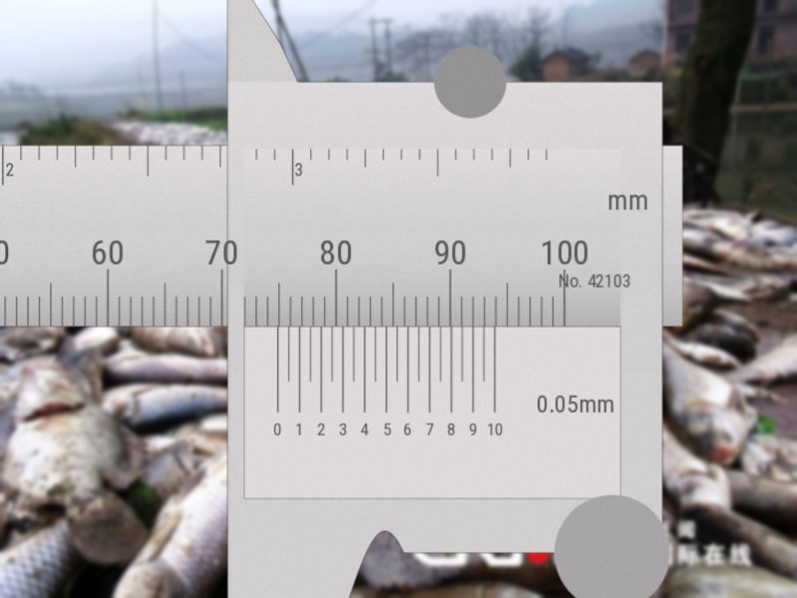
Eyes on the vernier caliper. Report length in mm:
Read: 74.9 mm
